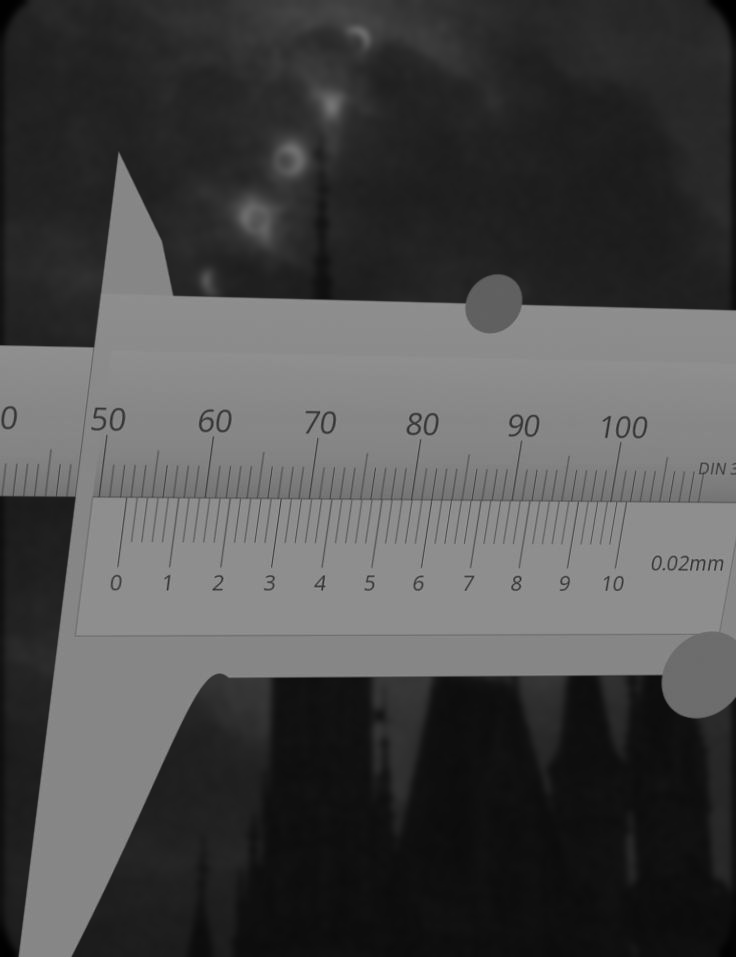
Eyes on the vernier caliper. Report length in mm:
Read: 52.6 mm
